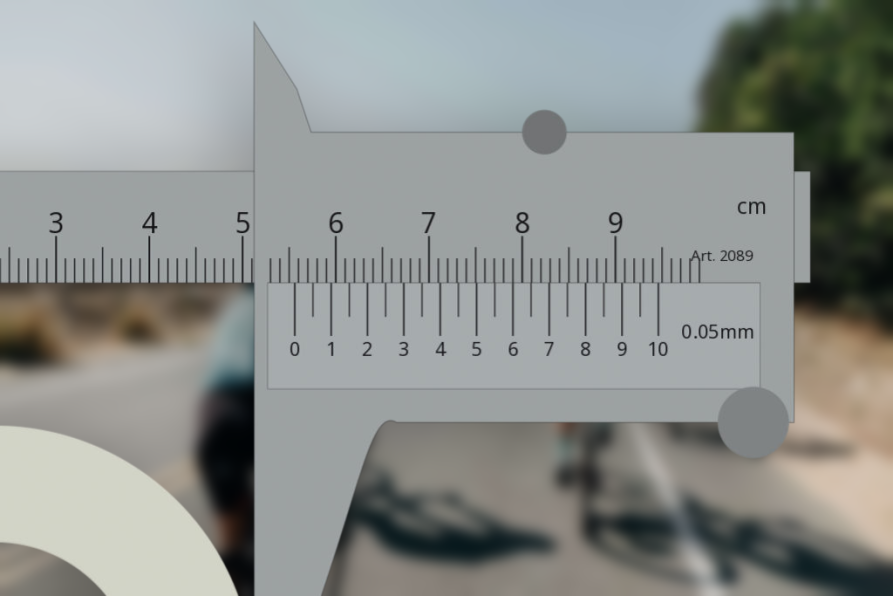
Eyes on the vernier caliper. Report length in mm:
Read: 55.6 mm
